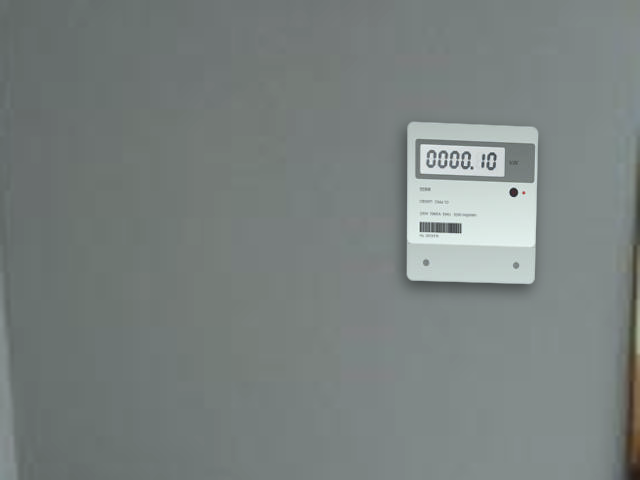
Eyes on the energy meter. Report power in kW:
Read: 0.10 kW
